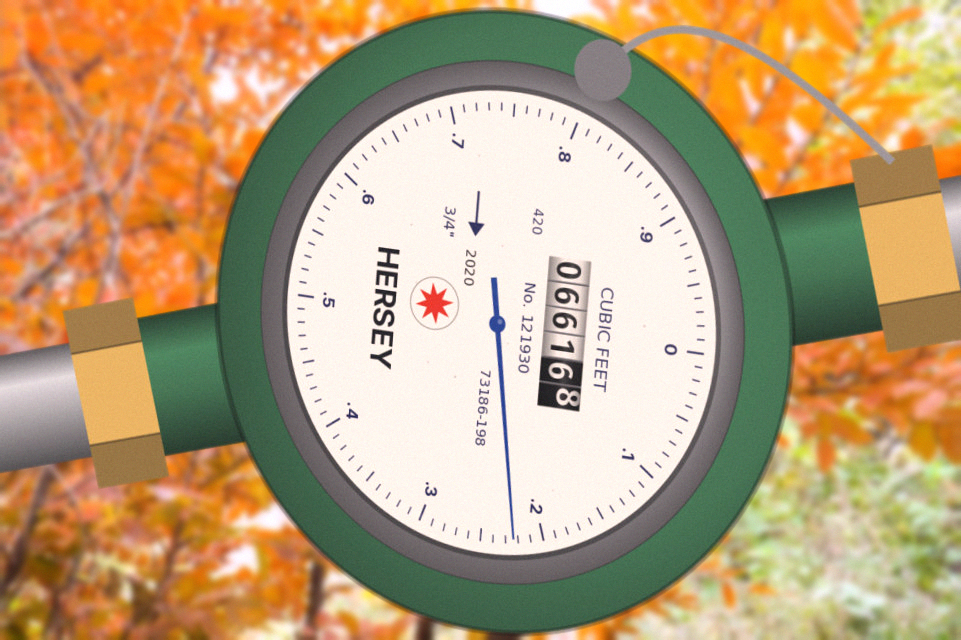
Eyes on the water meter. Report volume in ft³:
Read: 66168.22 ft³
